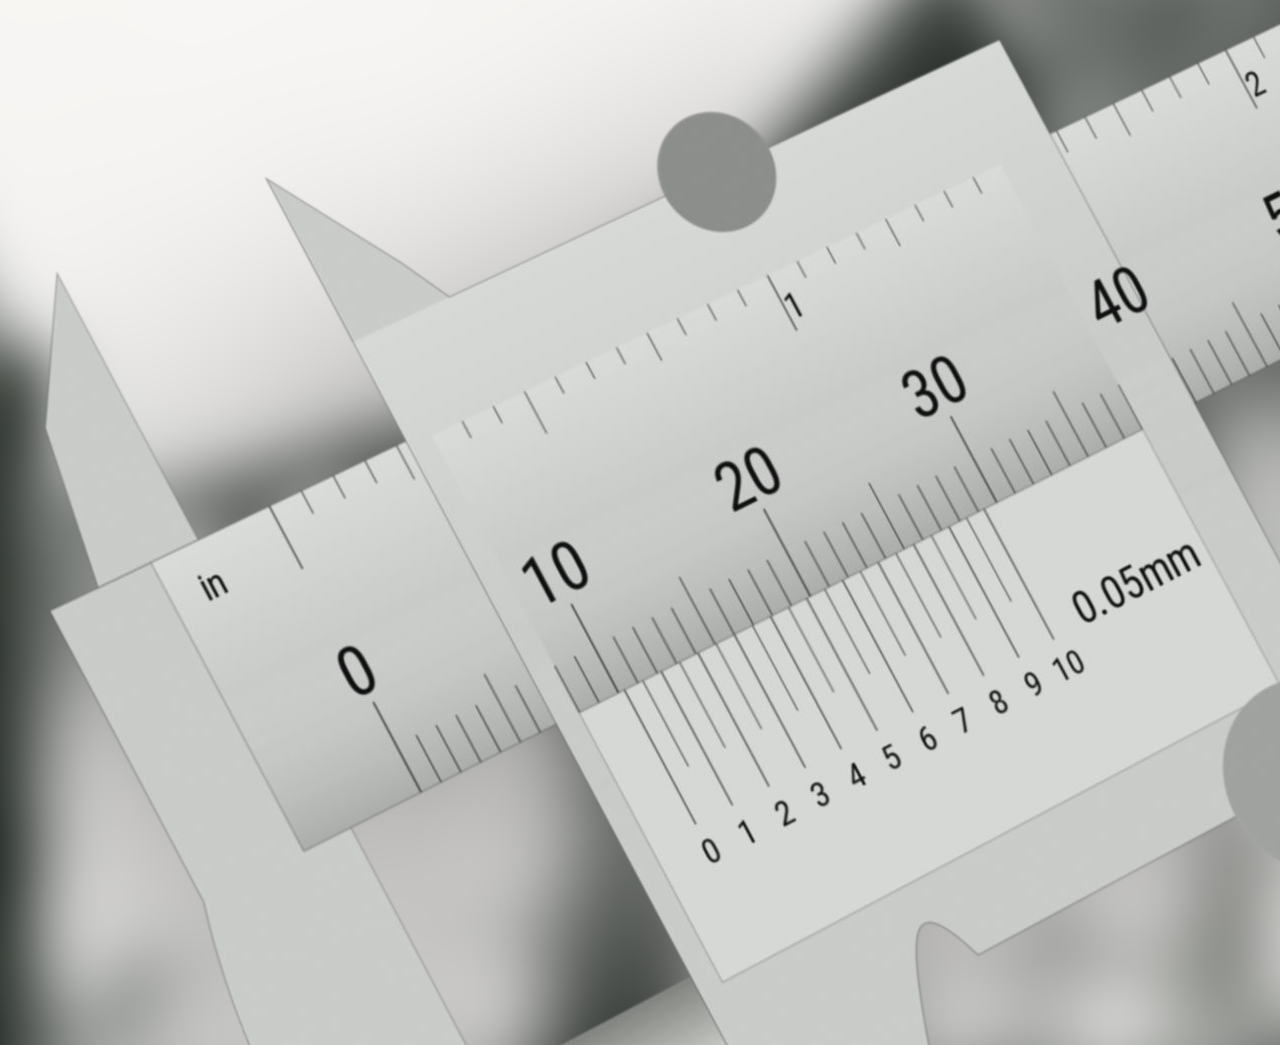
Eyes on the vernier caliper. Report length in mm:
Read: 10.3 mm
